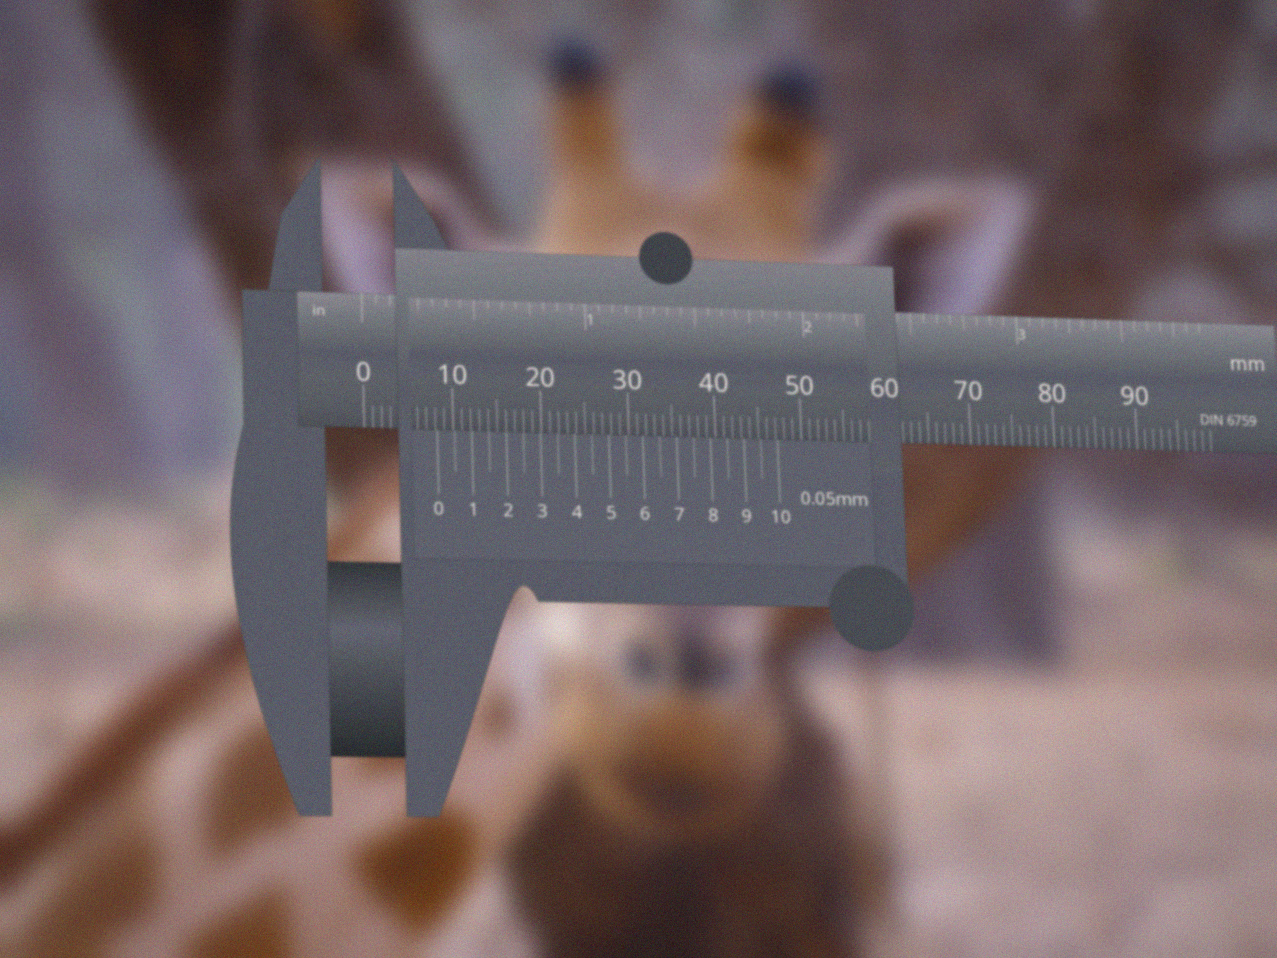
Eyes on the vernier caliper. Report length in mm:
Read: 8.2 mm
